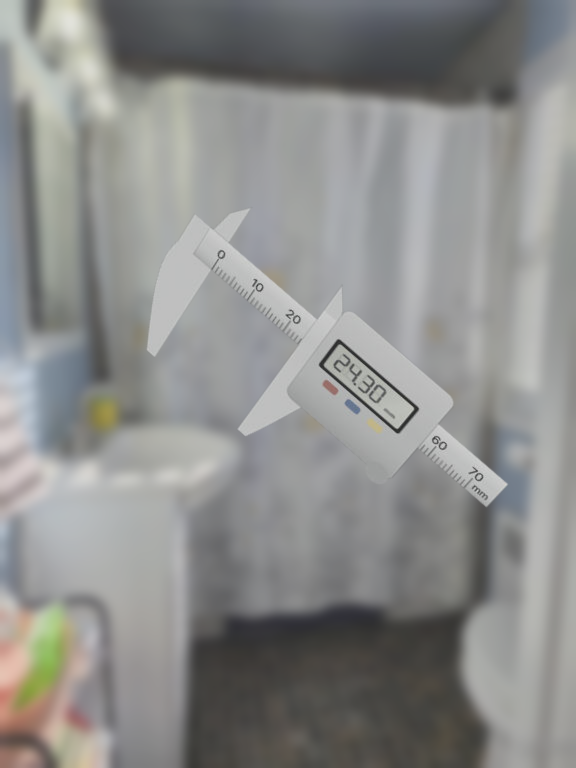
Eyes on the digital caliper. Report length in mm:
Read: 24.30 mm
